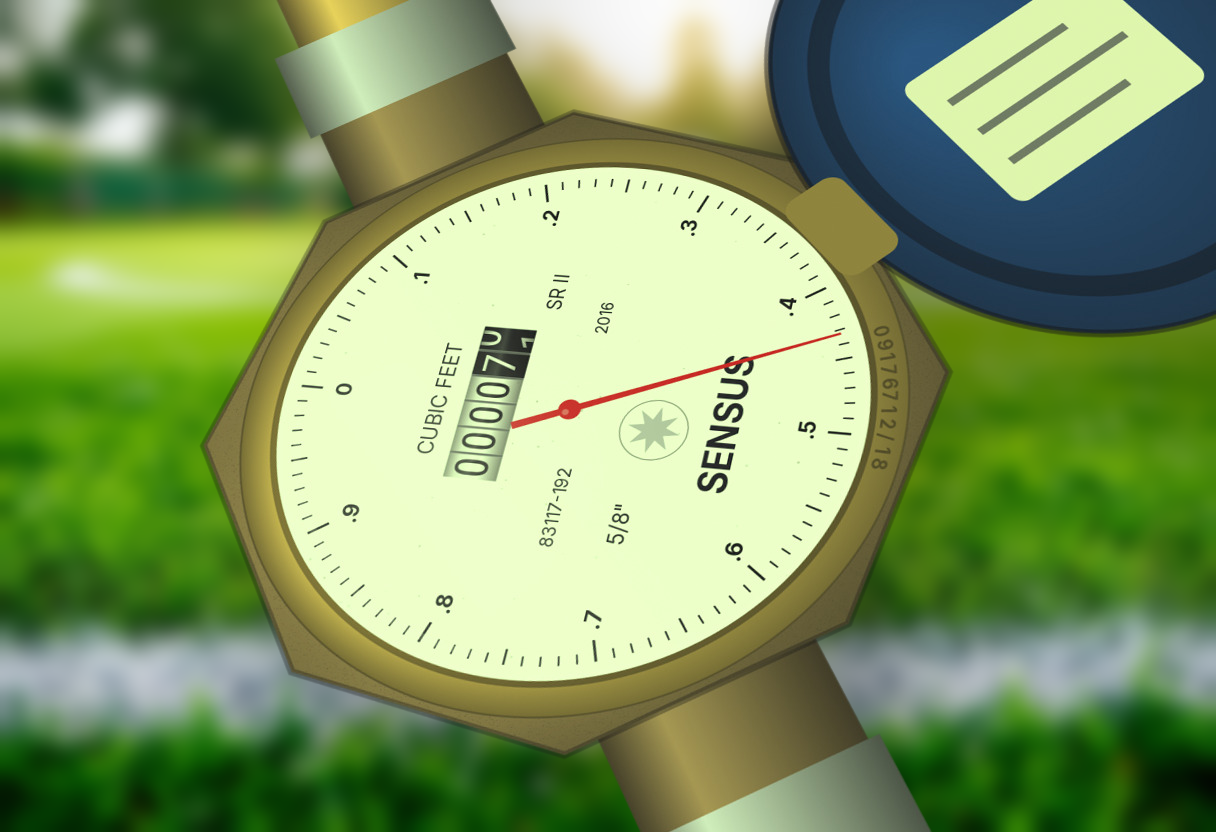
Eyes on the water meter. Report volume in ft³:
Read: 70.43 ft³
